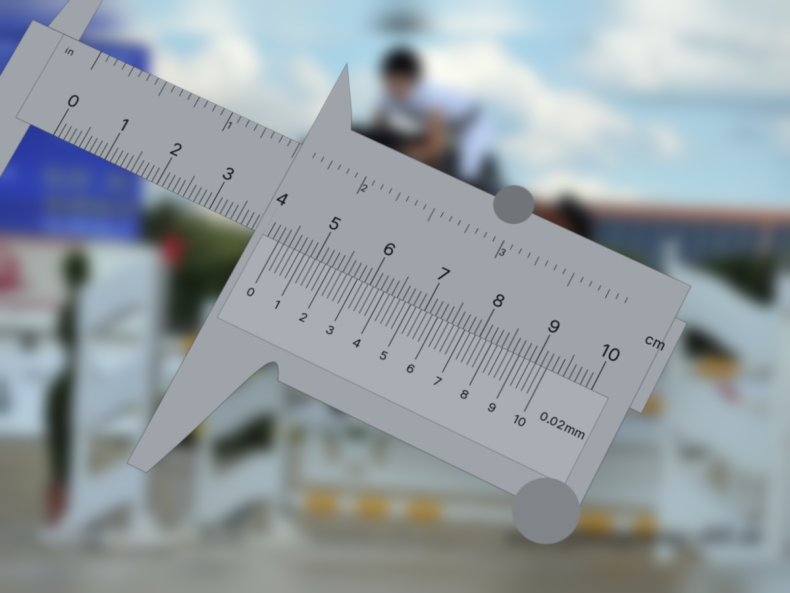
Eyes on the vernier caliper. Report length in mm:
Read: 43.0 mm
